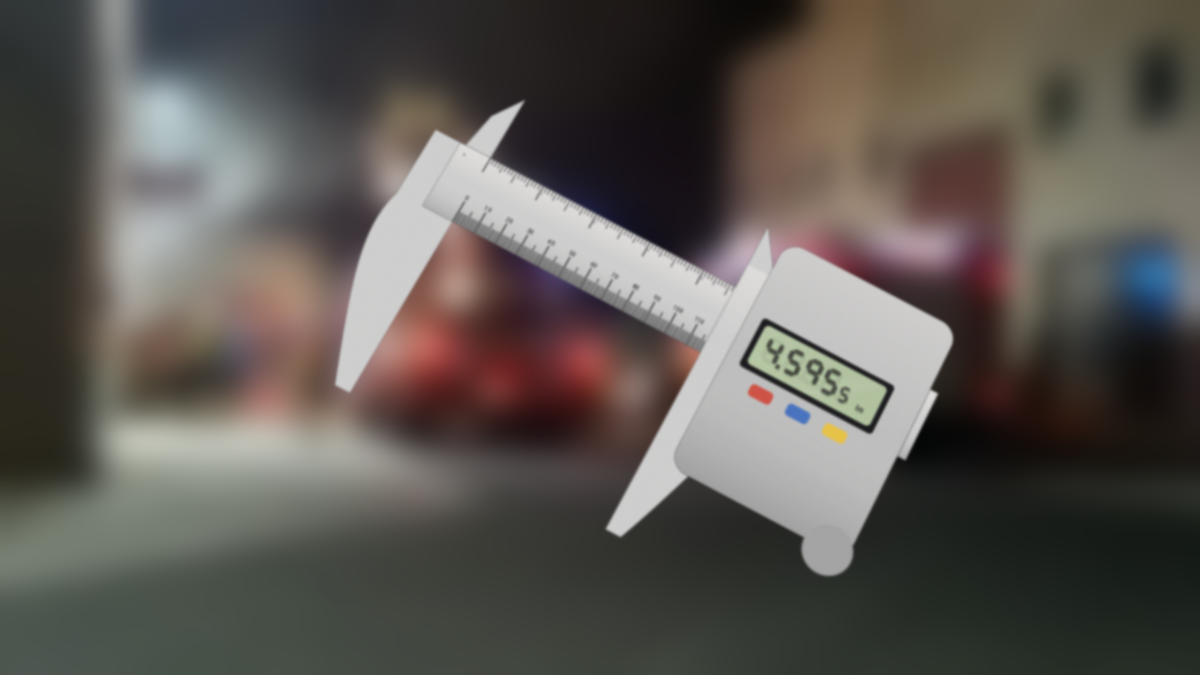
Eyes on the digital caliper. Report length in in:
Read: 4.5955 in
